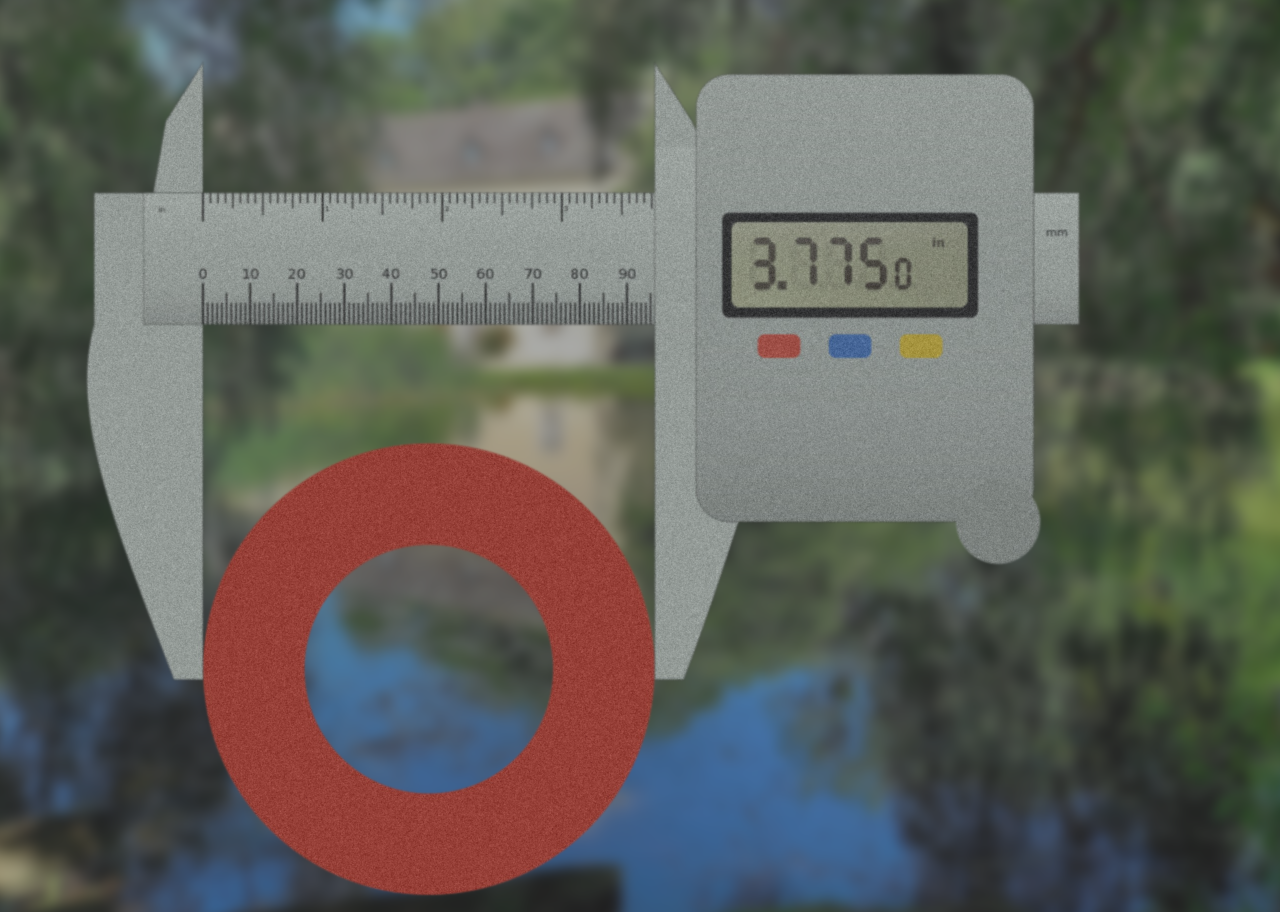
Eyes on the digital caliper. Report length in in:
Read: 3.7750 in
